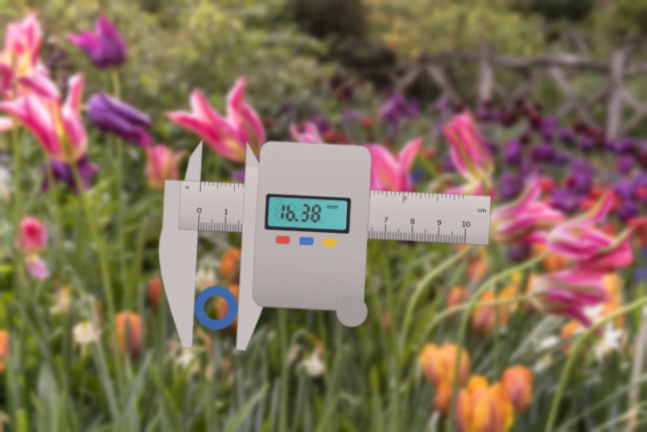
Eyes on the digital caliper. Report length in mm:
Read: 16.38 mm
